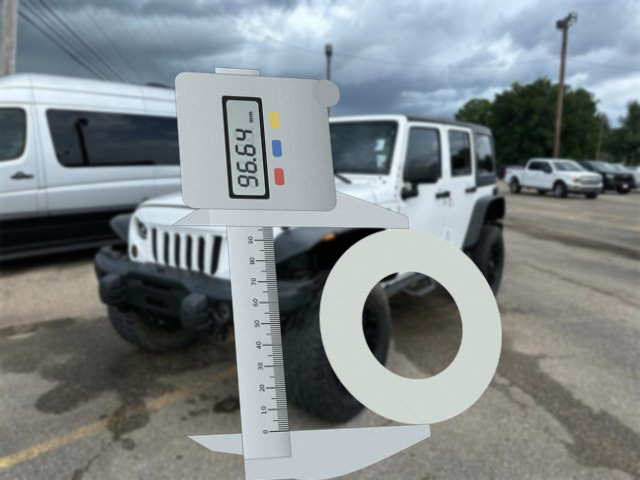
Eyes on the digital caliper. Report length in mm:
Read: 96.64 mm
